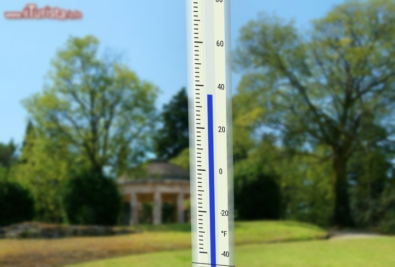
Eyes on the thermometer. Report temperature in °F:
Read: 36 °F
